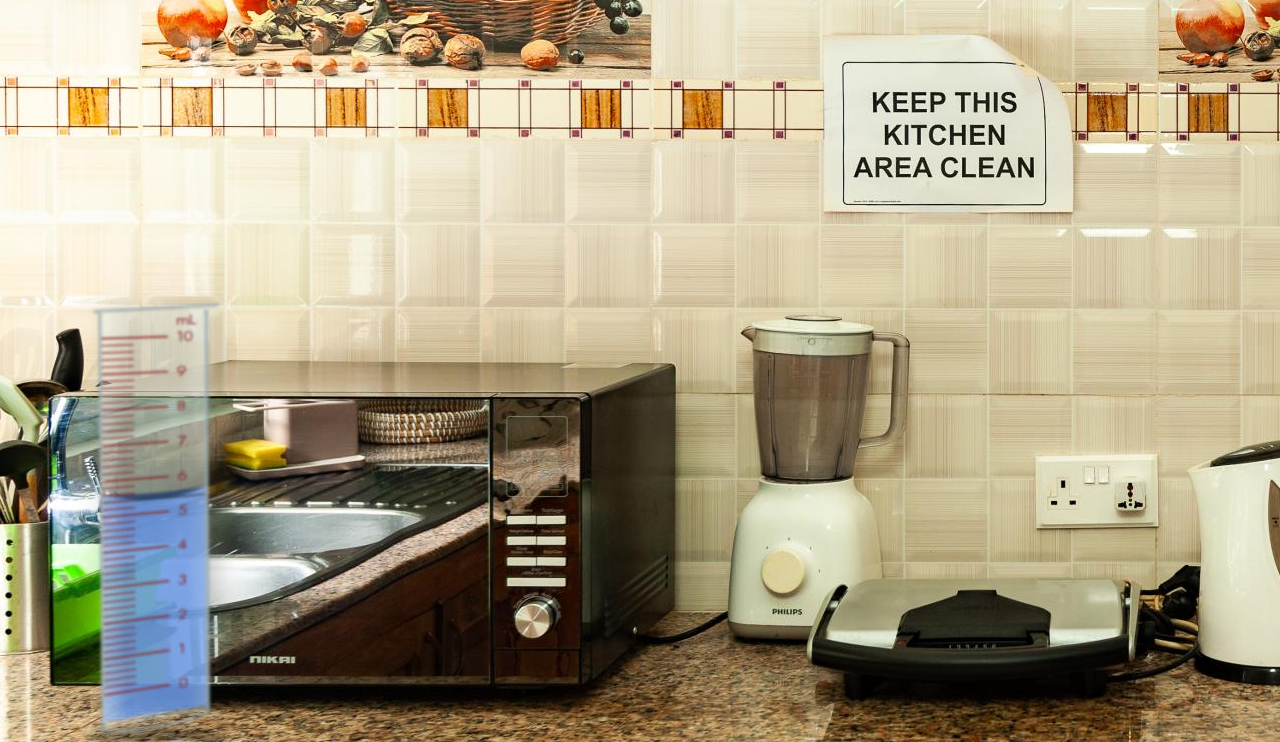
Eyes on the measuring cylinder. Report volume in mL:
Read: 5.4 mL
